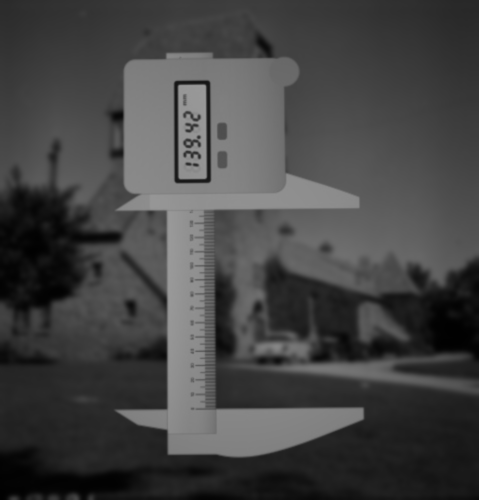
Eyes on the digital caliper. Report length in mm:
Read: 139.42 mm
